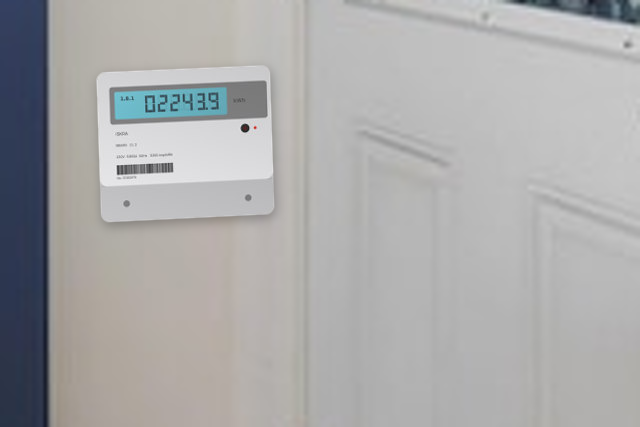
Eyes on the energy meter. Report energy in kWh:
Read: 2243.9 kWh
